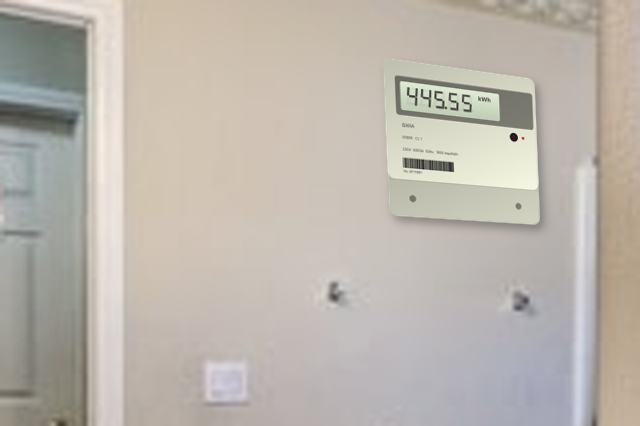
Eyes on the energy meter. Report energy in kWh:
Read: 445.55 kWh
